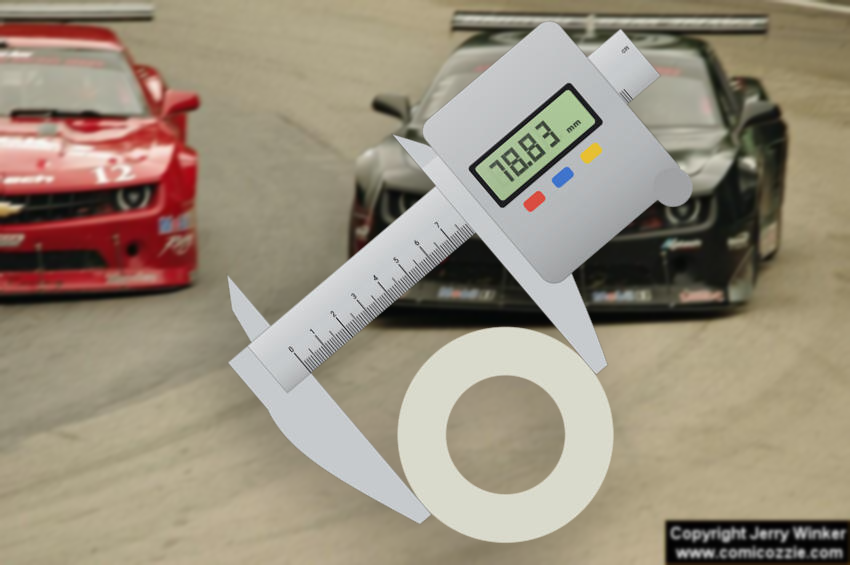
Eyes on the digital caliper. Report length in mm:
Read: 78.83 mm
